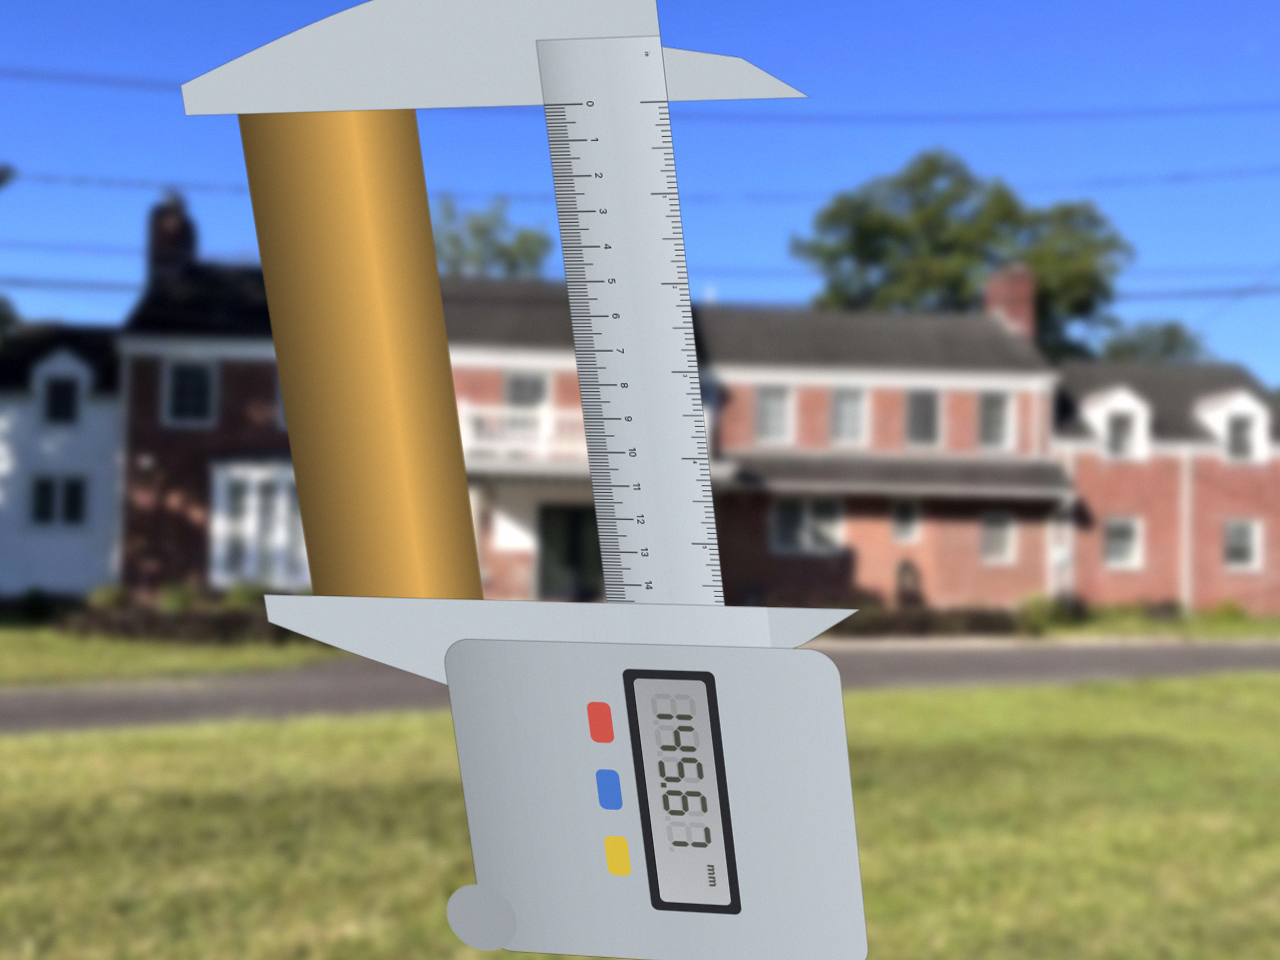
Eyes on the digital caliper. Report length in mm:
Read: 145.67 mm
